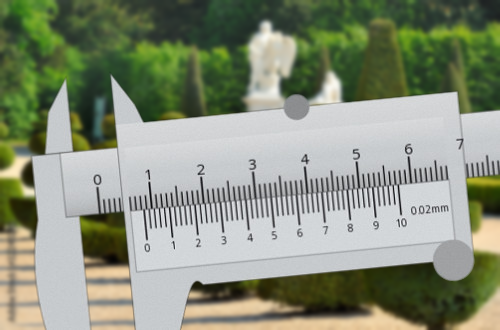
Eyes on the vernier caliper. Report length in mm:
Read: 8.5 mm
